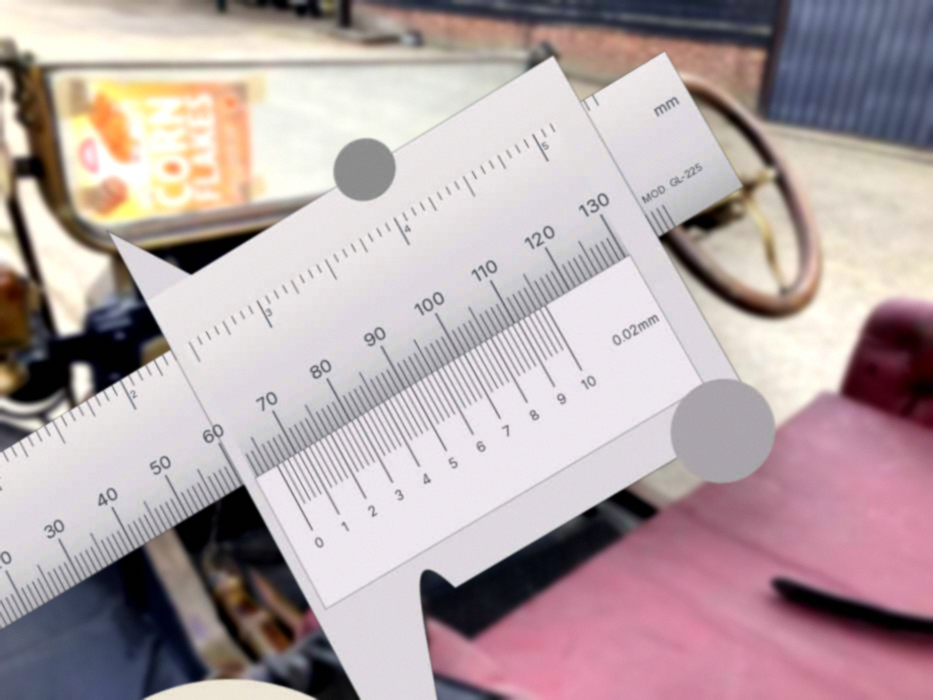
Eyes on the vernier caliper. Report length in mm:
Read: 66.5 mm
